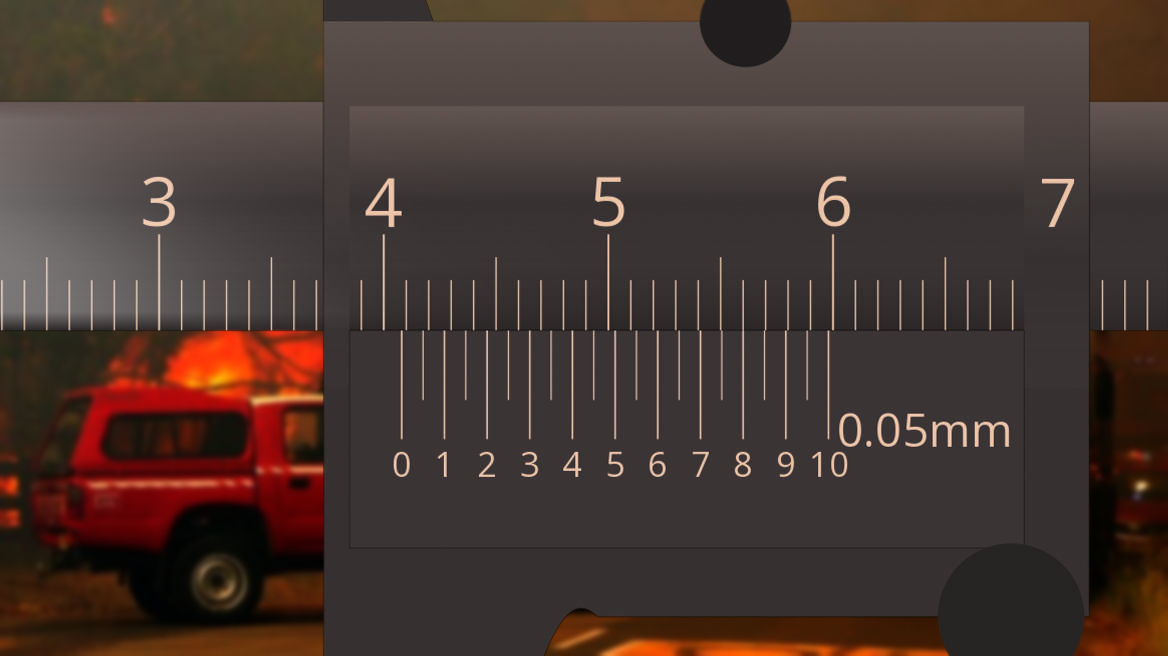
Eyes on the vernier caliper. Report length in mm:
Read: 40.8 mm
